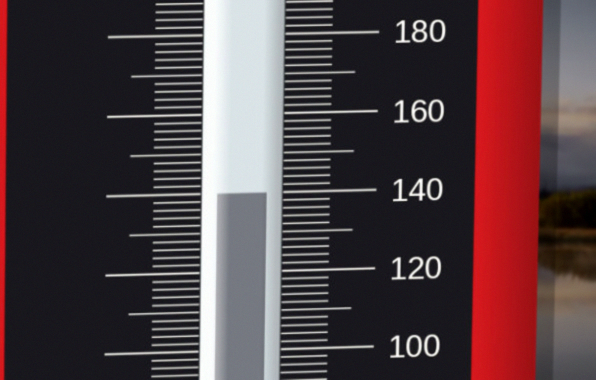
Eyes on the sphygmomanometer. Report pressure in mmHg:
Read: 140 mmHg
